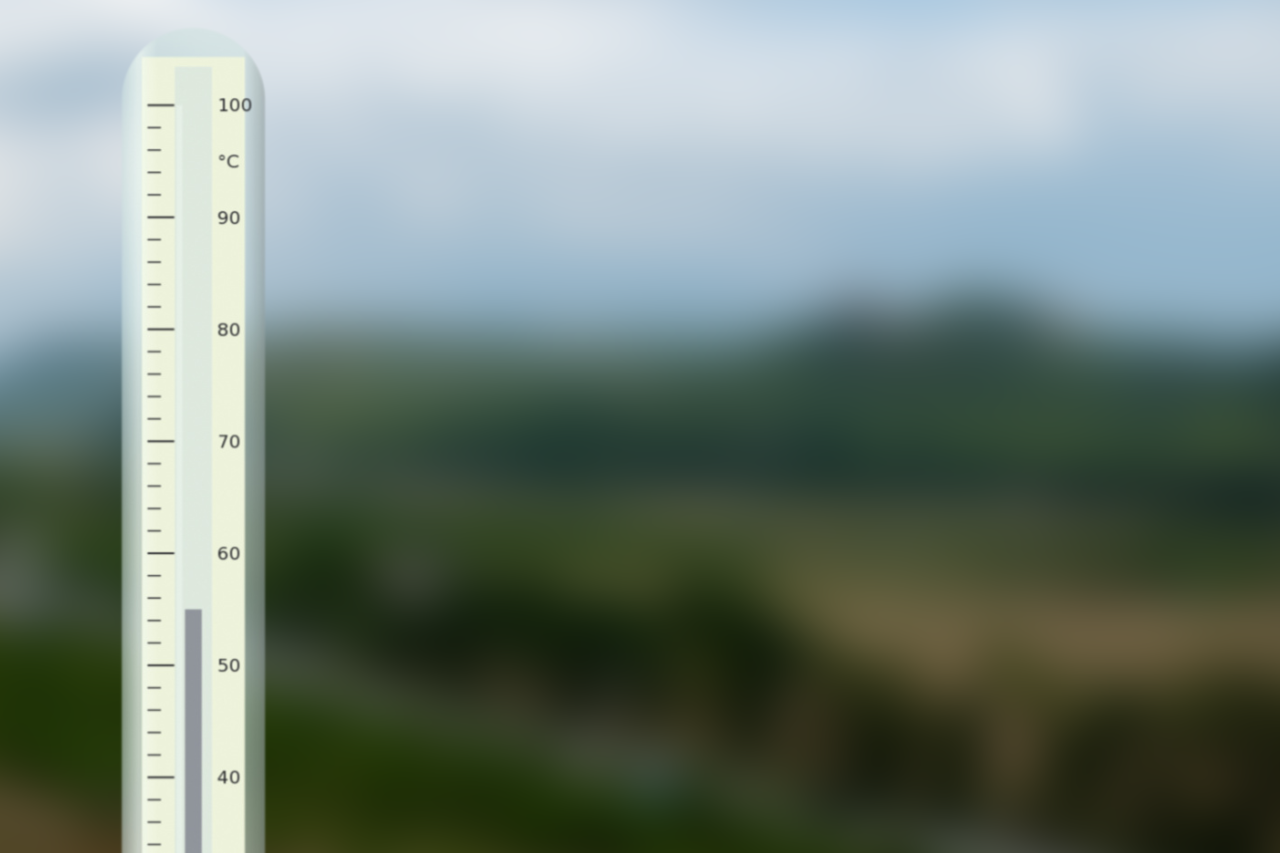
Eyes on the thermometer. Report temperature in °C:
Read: 55 °C
